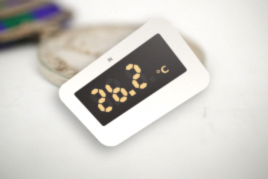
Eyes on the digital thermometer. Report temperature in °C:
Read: 26.2 °C
